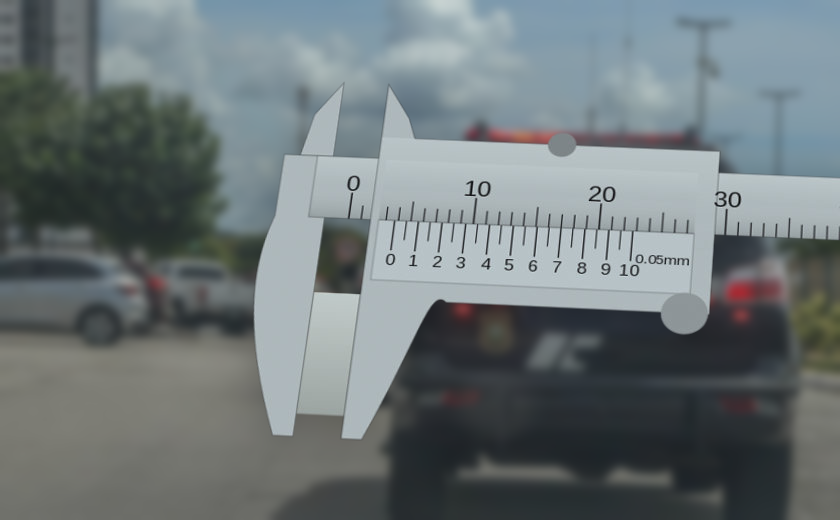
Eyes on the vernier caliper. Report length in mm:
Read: 3.7 mm
